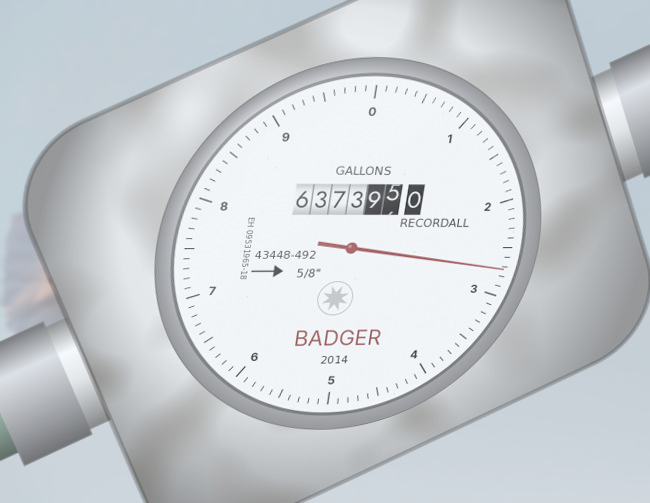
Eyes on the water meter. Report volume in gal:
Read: 6373952.7 gal
